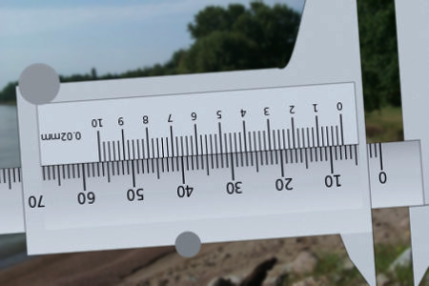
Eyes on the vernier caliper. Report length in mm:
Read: 7.5 mm
